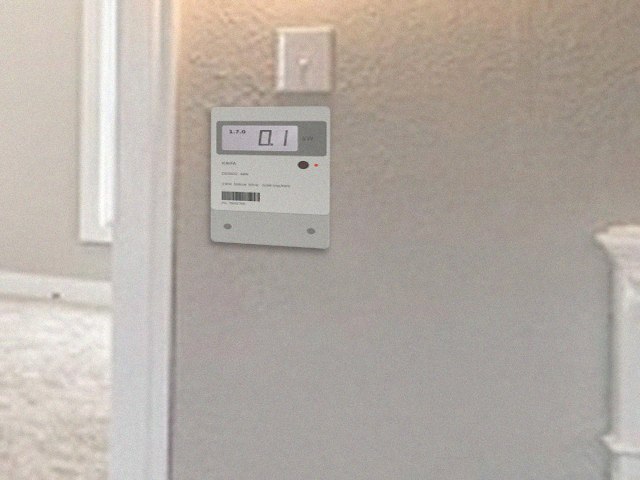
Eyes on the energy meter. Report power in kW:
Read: 0.1 kW
